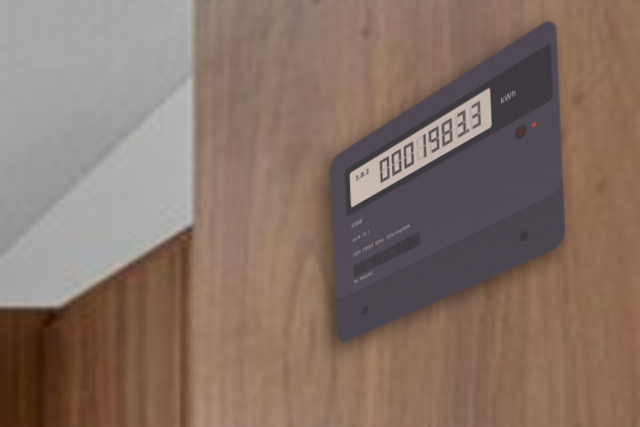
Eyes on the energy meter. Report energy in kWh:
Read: 1983.3 kWh
